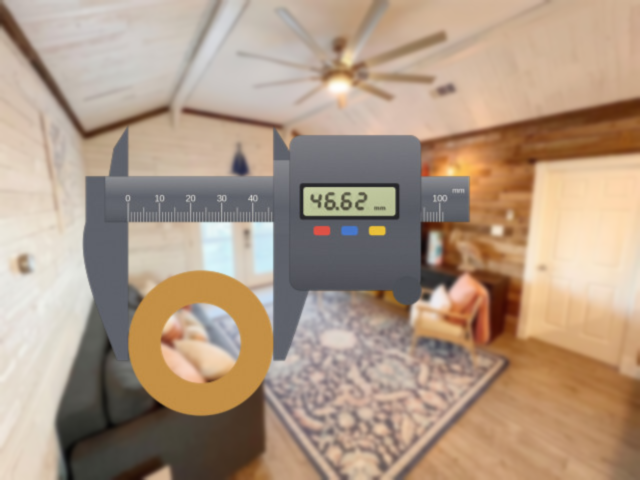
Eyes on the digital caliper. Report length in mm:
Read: 46.62 mm
